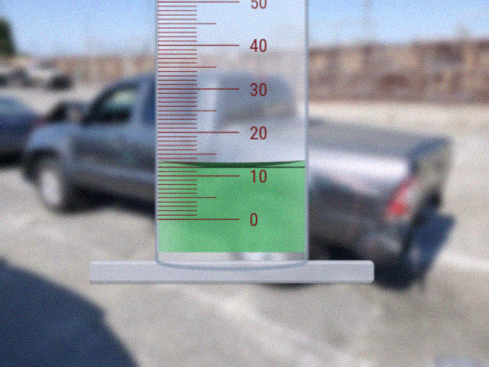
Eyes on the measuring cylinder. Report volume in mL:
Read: 12 mL
